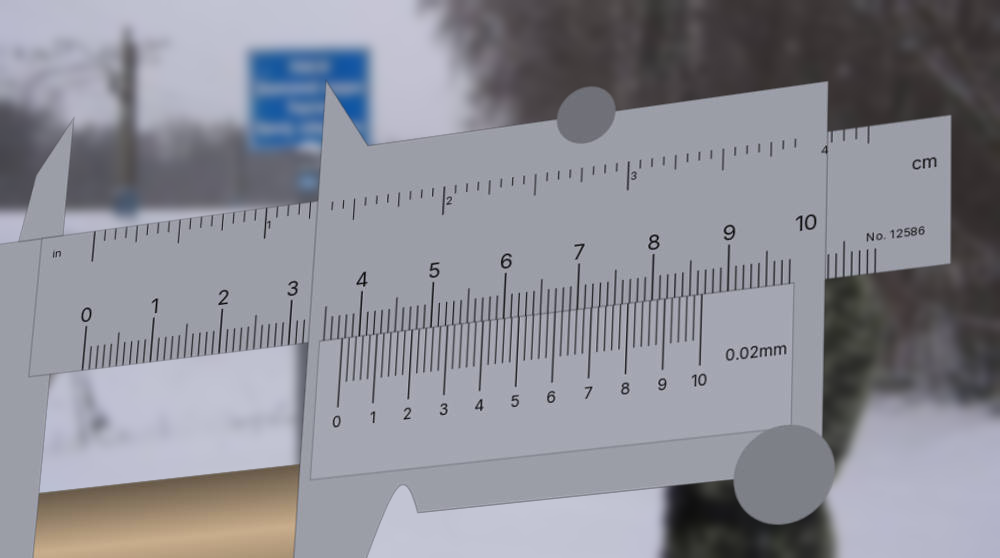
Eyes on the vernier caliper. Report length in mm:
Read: 37.6 mm
